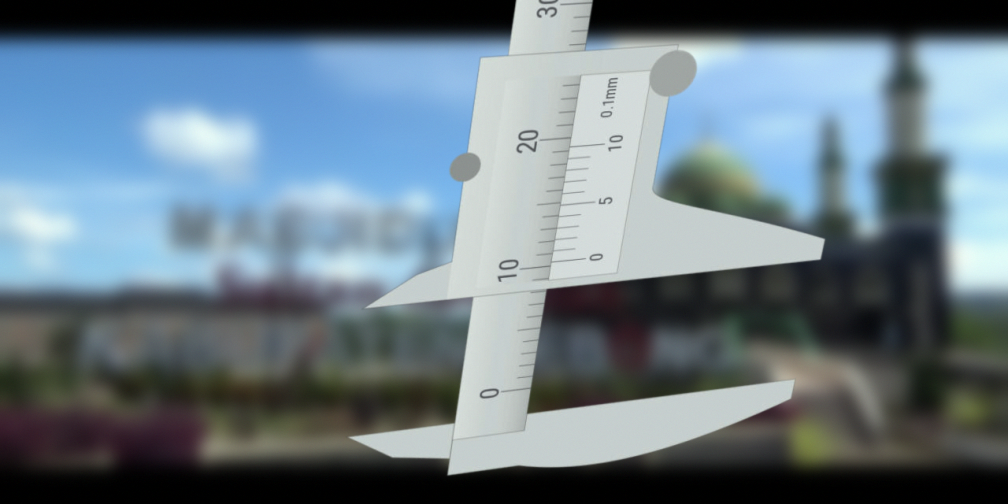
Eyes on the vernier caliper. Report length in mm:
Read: 10.3 mm
